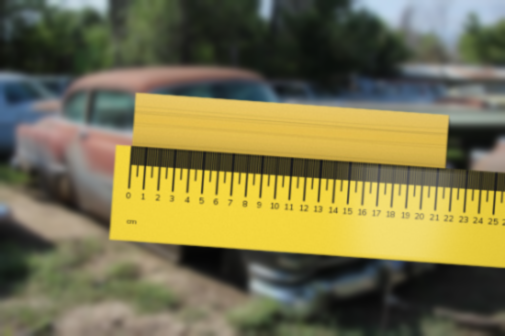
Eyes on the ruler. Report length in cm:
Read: 21.5 cm
